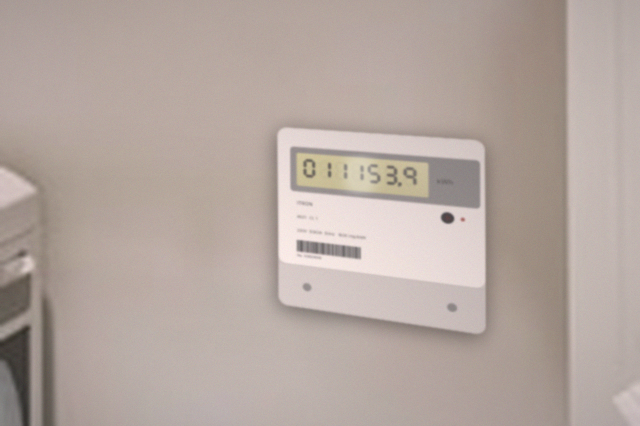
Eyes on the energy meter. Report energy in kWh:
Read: 11153.9 kWh
